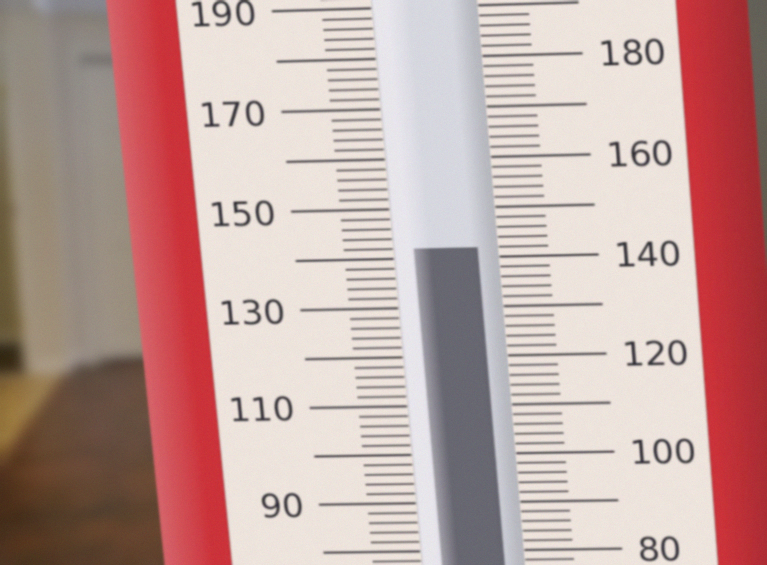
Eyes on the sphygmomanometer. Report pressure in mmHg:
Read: 142 mmHg
